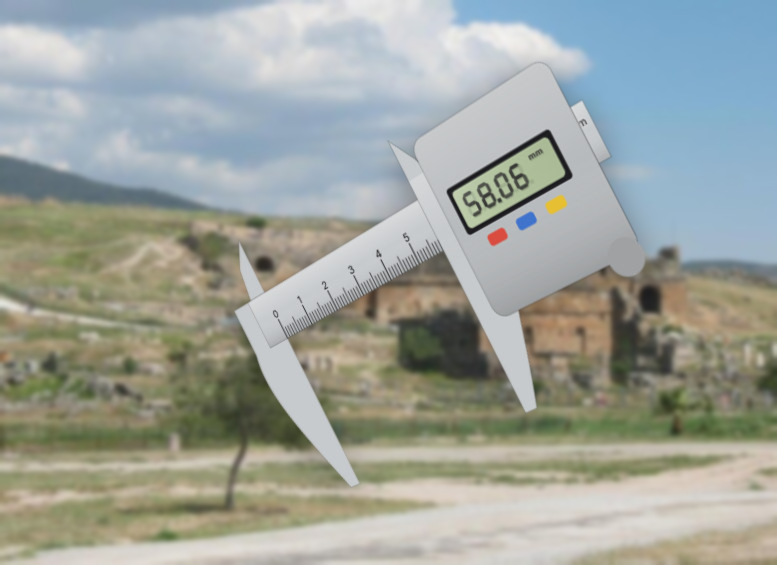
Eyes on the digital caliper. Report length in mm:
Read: 58.06 mm
